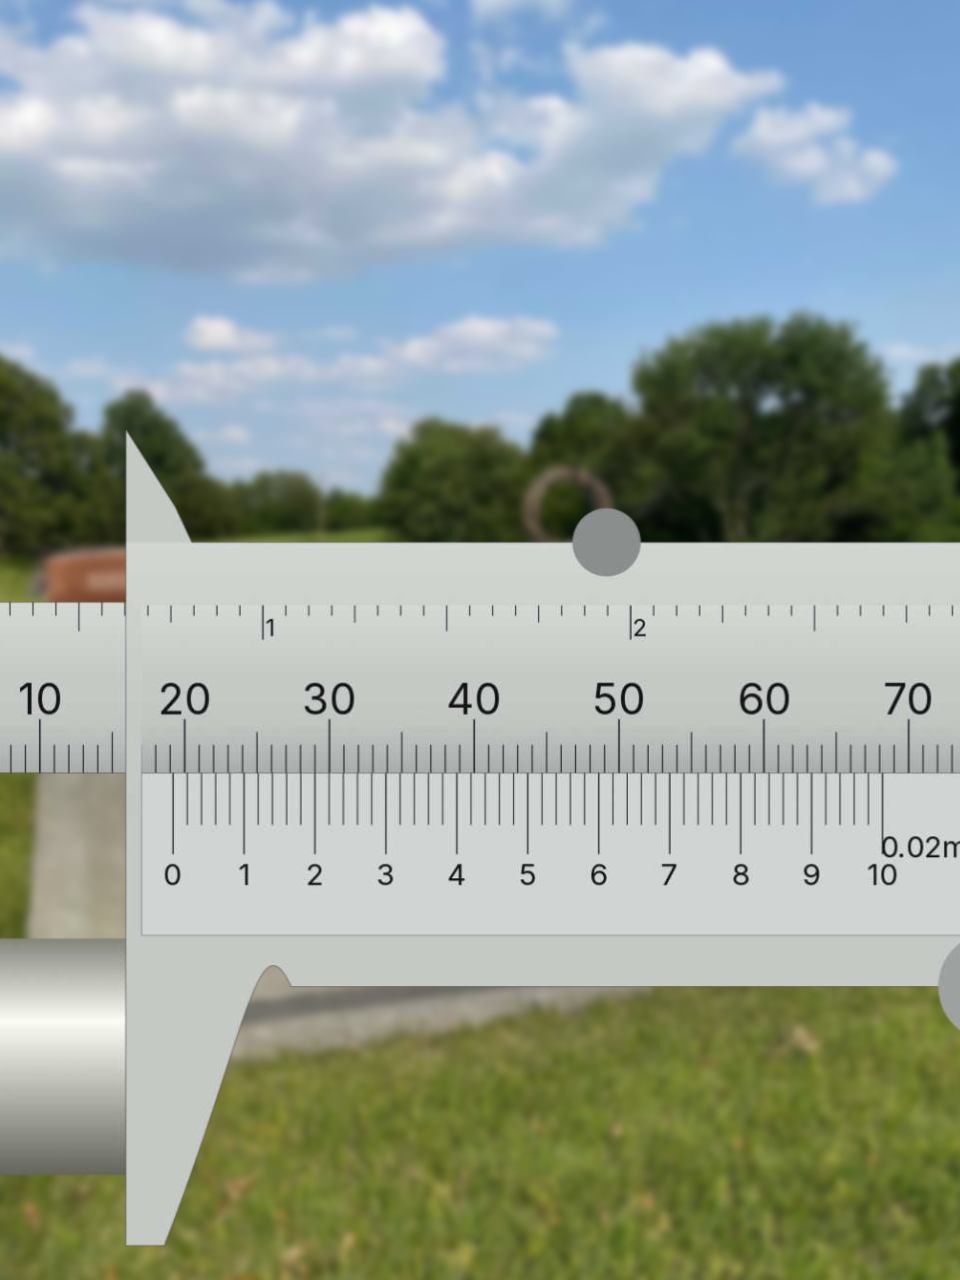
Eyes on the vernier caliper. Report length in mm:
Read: 19.2 mm
